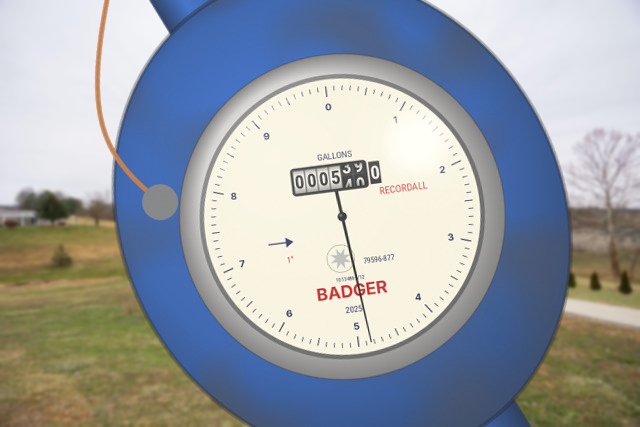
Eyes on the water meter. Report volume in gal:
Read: 5394.8 gal
